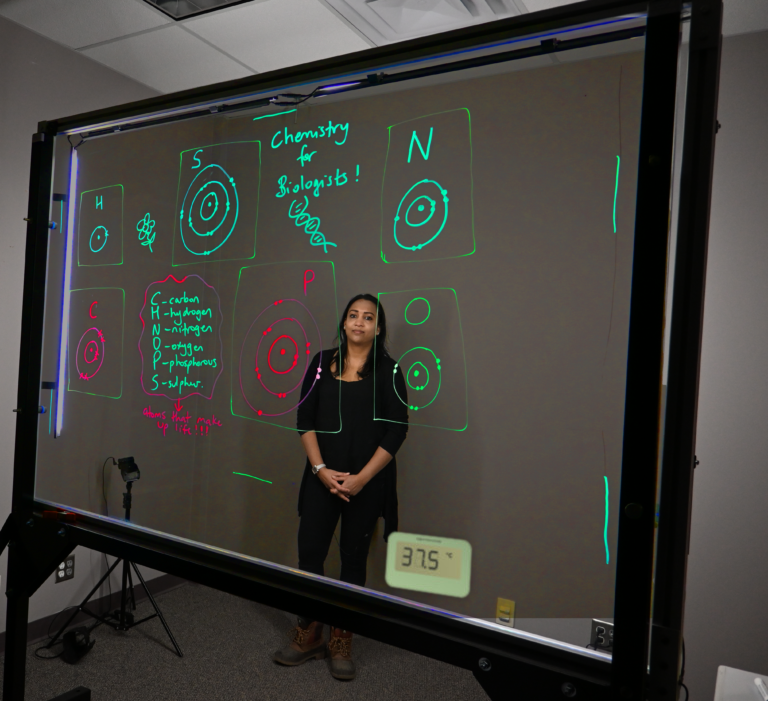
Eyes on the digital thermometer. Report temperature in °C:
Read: 37.5 °C
